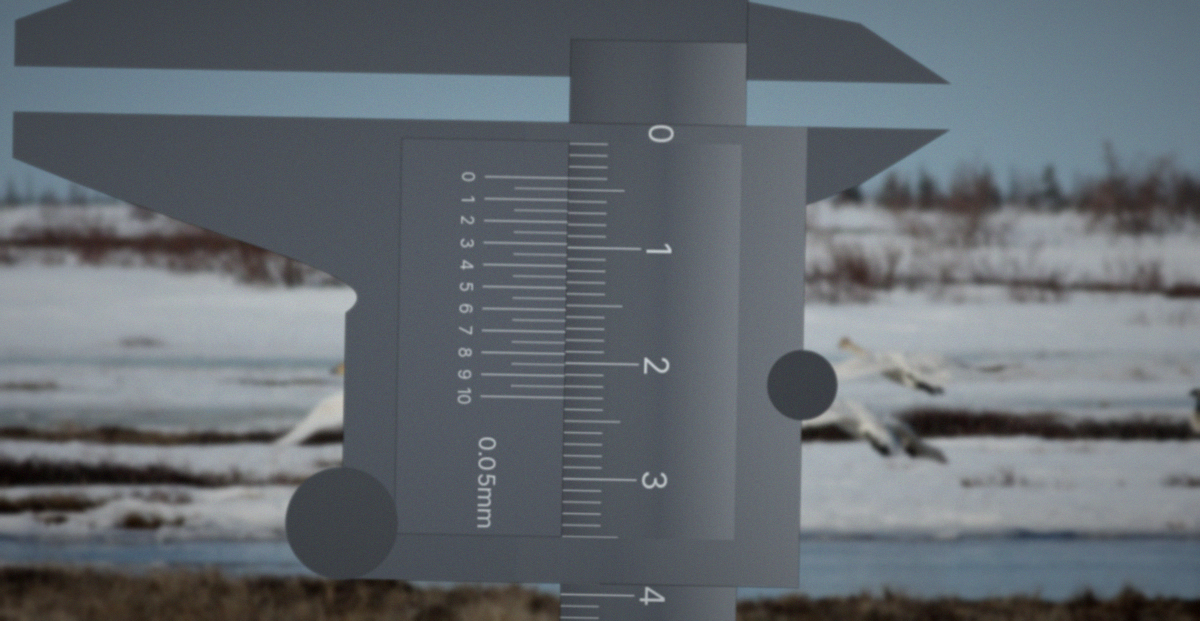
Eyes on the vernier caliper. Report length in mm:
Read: 4.0 mm
